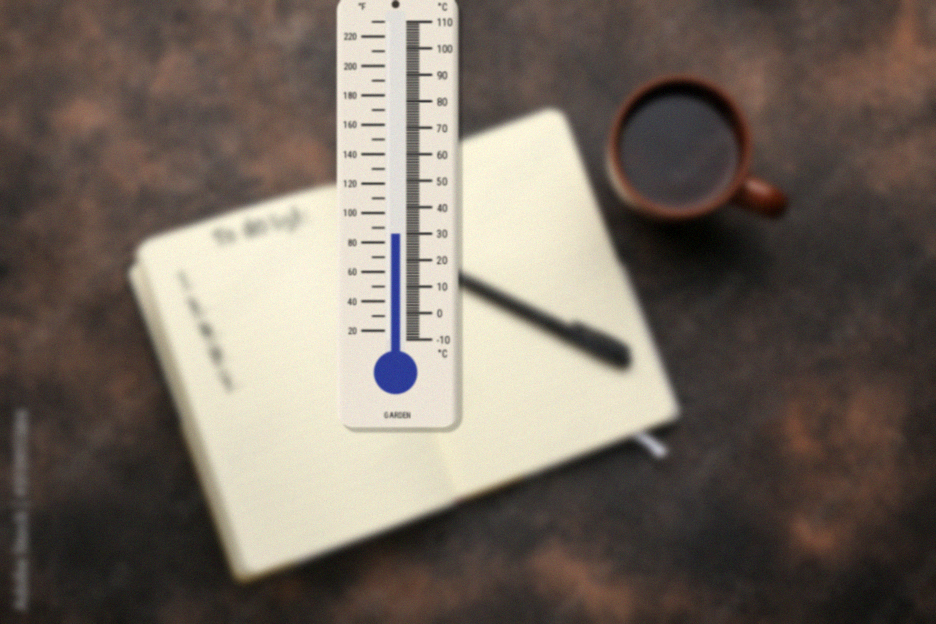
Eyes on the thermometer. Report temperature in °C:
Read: 30 °C
